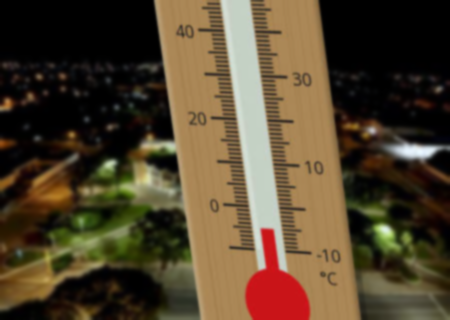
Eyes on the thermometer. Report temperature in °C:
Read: -5 °C
